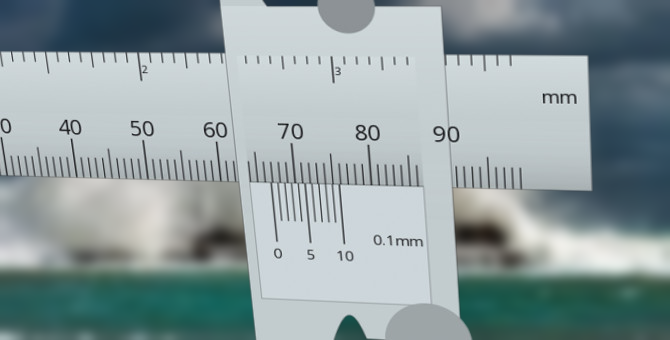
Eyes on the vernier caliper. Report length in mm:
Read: 66.8 mm
